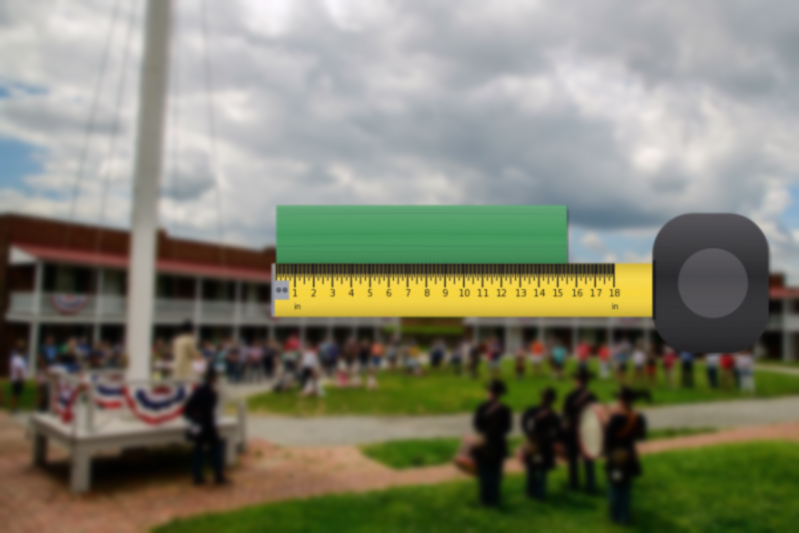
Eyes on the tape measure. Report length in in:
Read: 15.5 in
